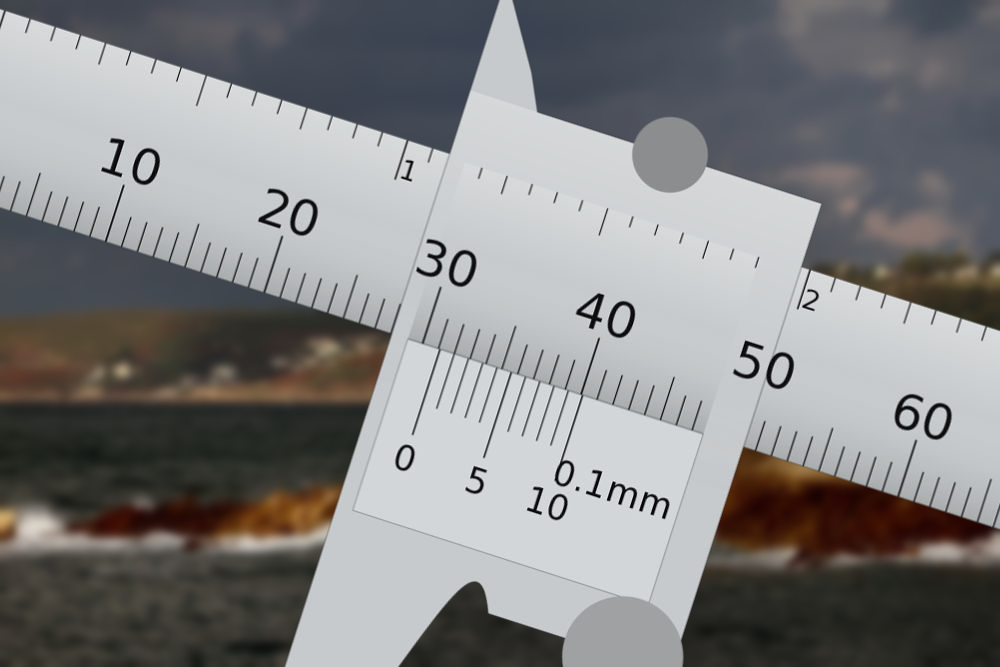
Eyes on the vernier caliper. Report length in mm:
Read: 31.1 mm
